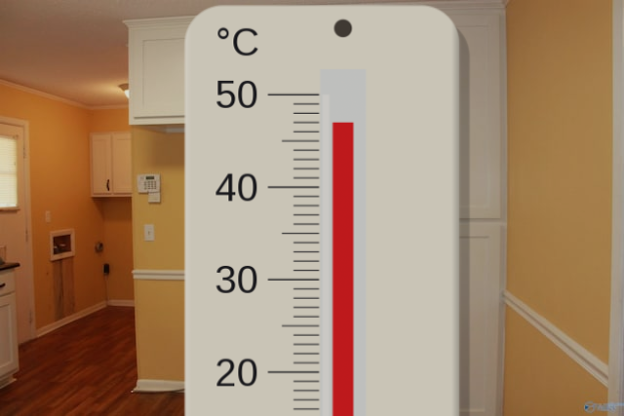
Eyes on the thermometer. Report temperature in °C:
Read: 47 °C
